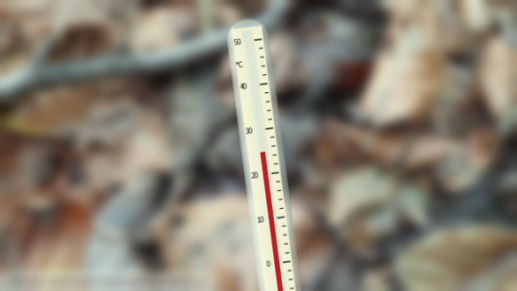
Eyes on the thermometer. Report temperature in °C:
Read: 25 °C
